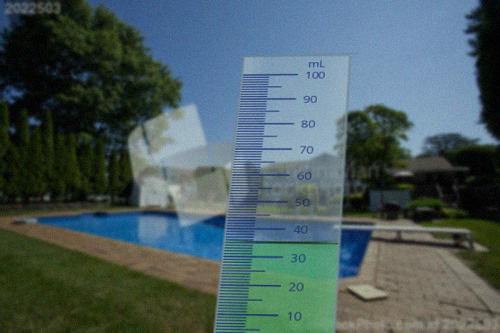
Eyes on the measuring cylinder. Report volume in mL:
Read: 35 mL
